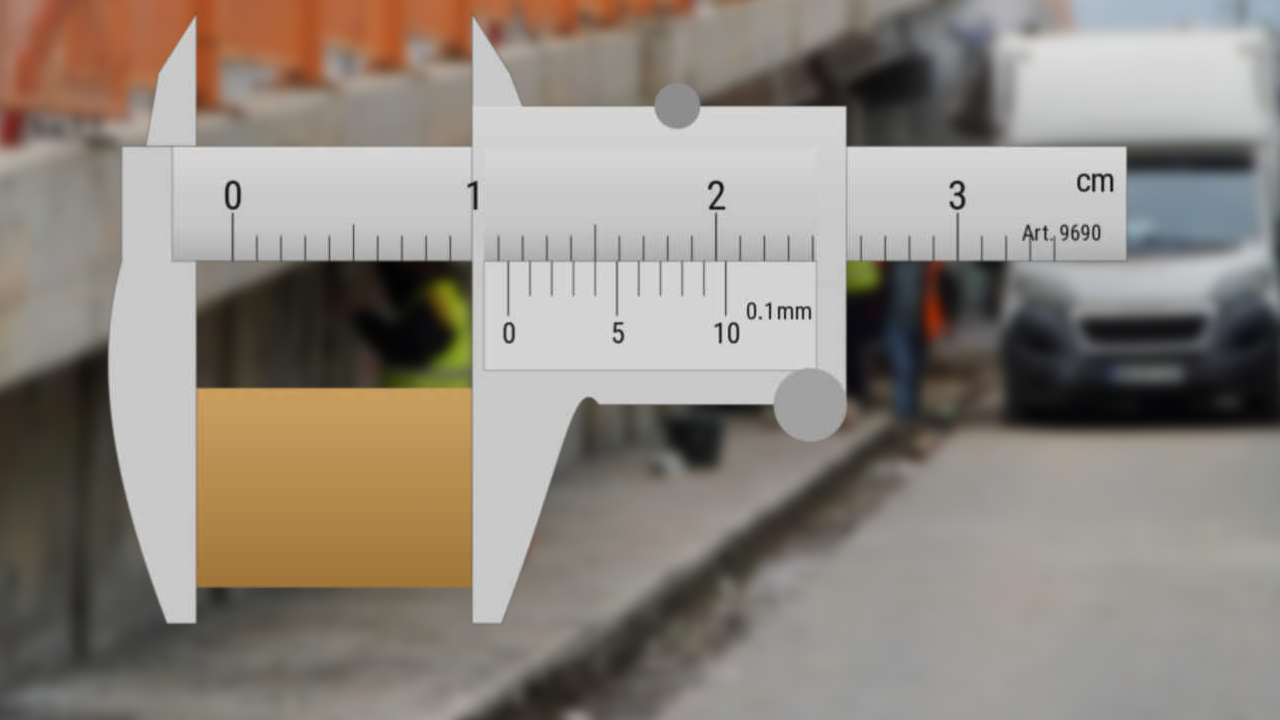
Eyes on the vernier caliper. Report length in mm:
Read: 11.4 mm
